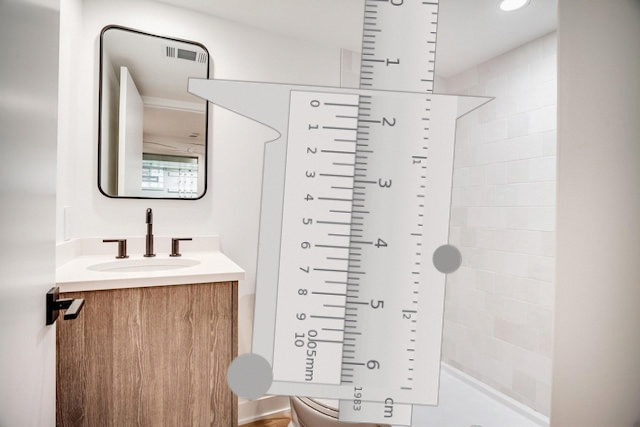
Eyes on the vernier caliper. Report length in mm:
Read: 17.6 mm
